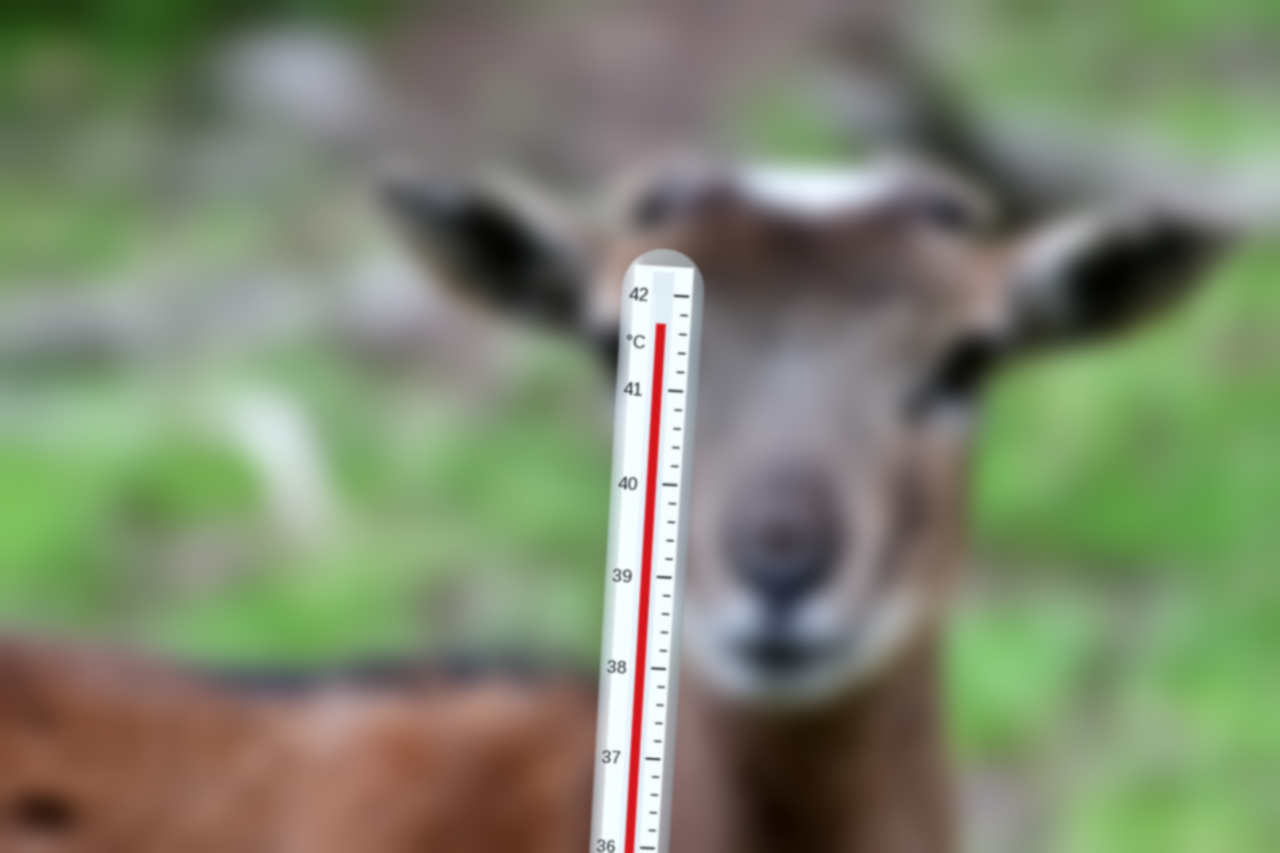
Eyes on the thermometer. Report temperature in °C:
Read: 41.7 °C
